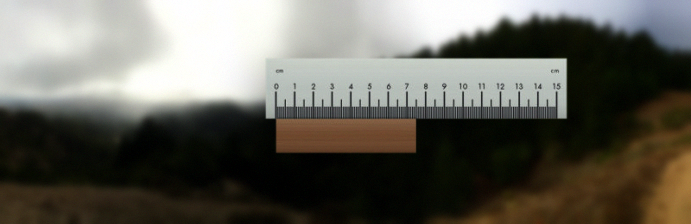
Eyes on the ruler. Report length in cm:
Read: 7.5 cm
